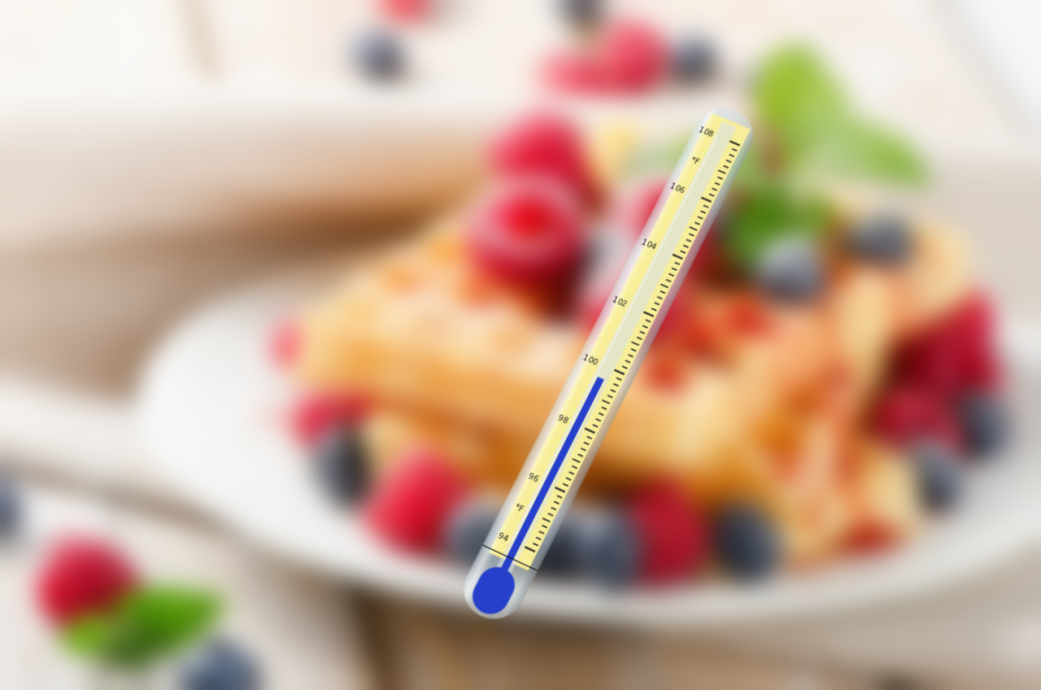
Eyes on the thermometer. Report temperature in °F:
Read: 99.6 °F
